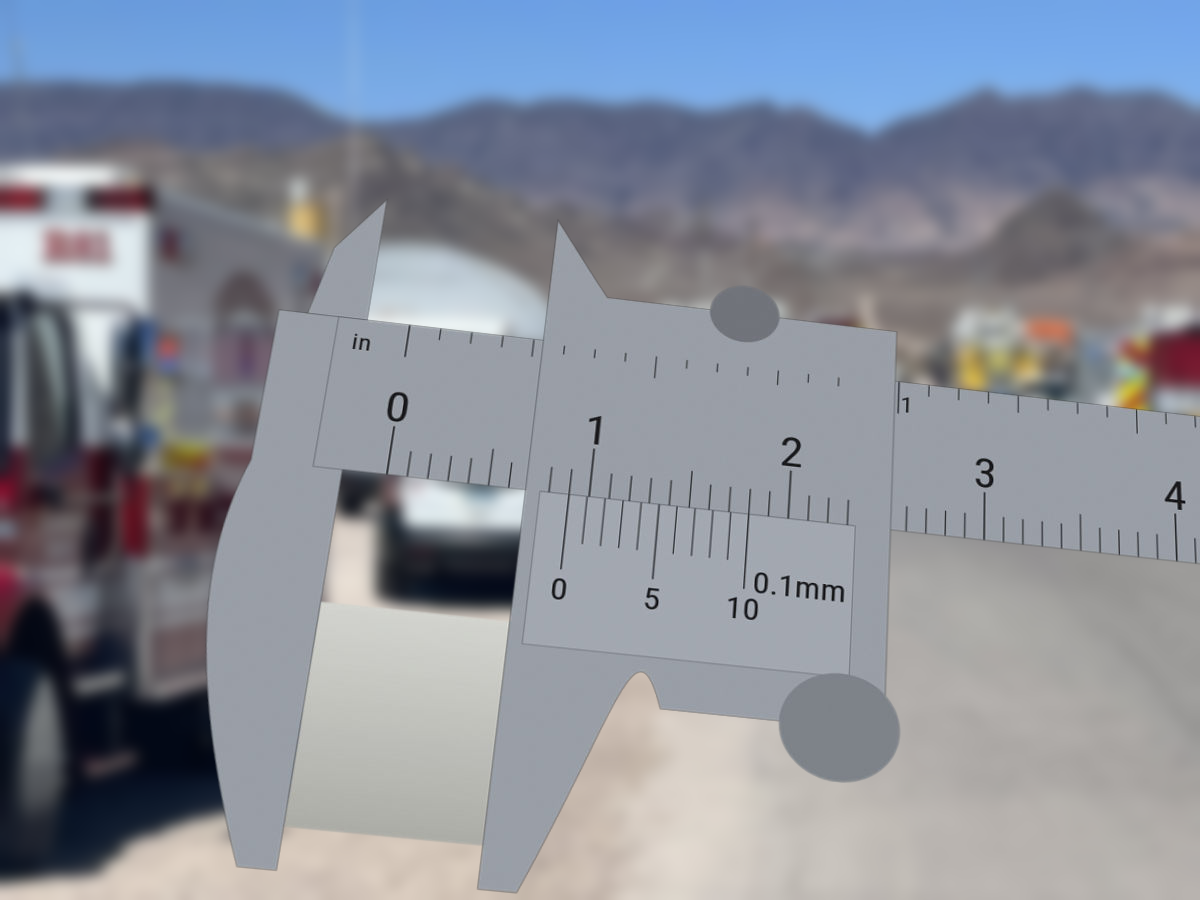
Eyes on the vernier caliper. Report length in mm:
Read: 9.0 mm
